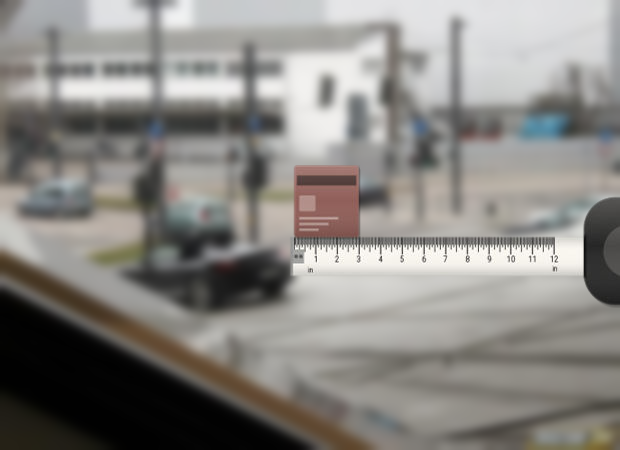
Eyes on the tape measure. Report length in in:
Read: 3 in
